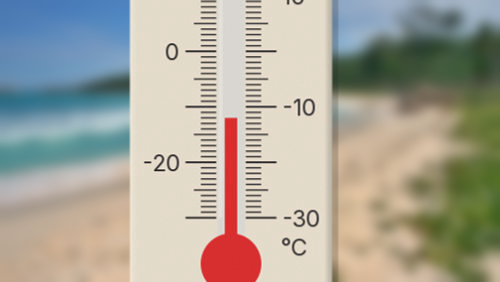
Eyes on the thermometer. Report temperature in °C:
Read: -12 °C
